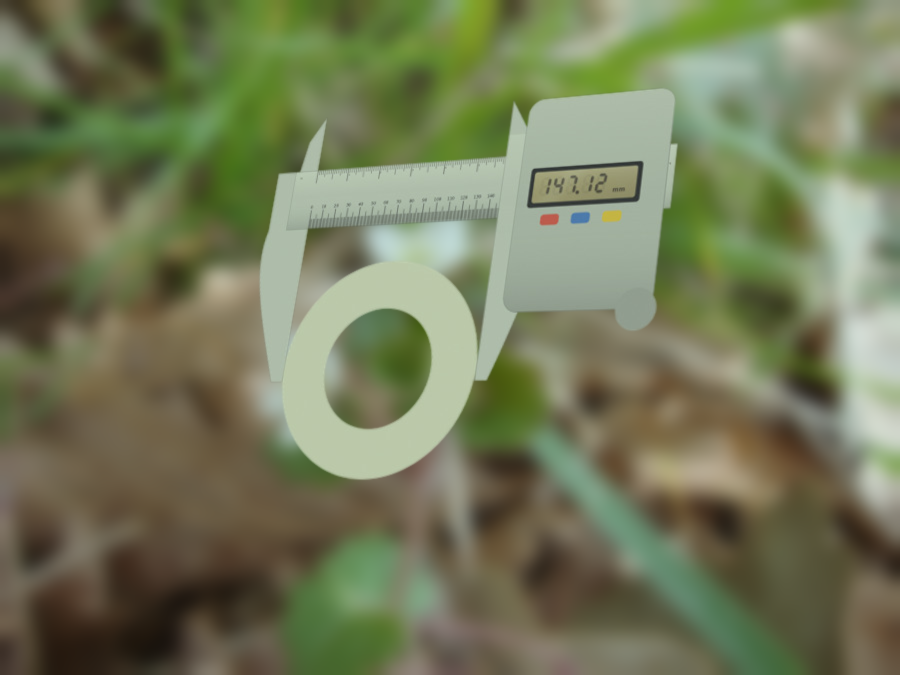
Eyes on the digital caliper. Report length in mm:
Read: 147.12 mm
